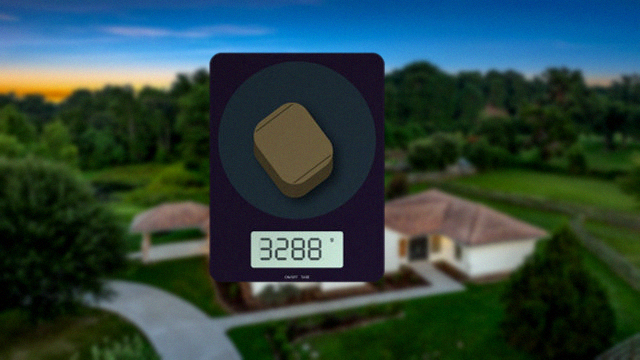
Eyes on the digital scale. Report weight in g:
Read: 3288 g
